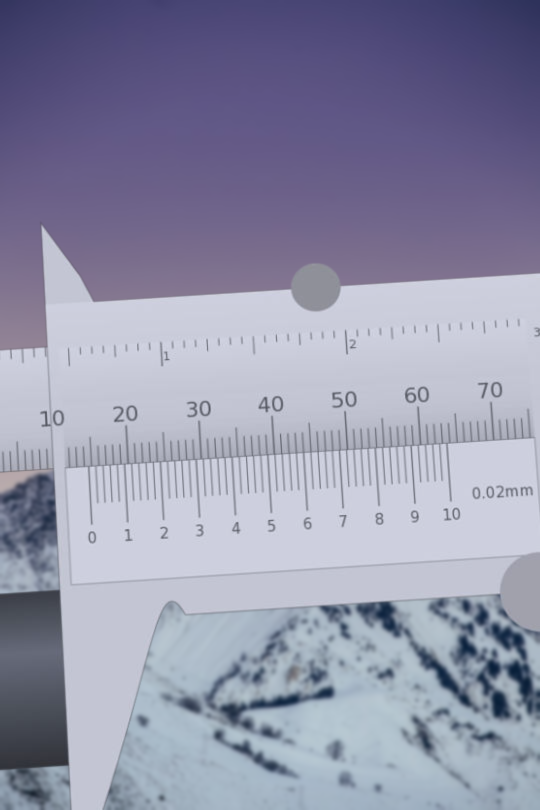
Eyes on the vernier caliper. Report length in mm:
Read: 14.6 mm
